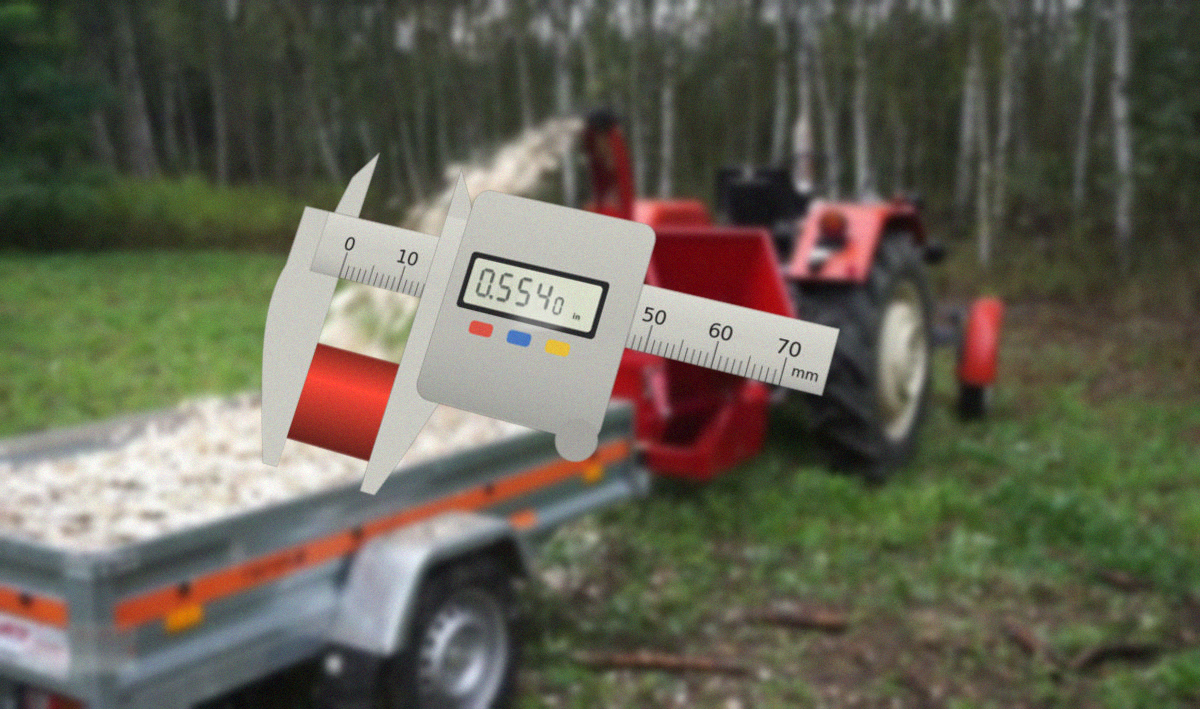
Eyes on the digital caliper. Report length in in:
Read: 0.5540 in
